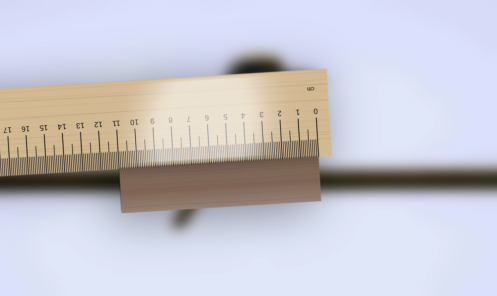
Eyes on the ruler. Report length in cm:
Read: 11 cm
